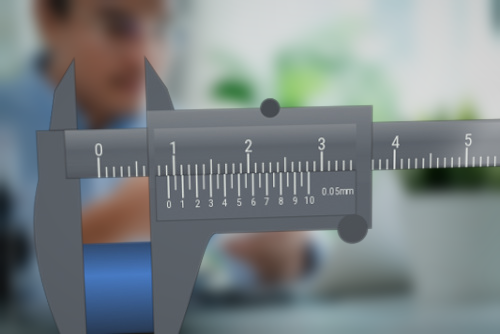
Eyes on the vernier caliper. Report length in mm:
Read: 9.2 mm
